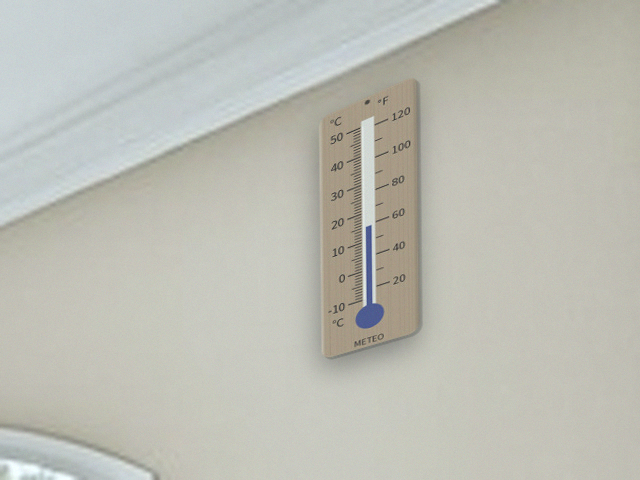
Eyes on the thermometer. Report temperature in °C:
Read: 15 °C
